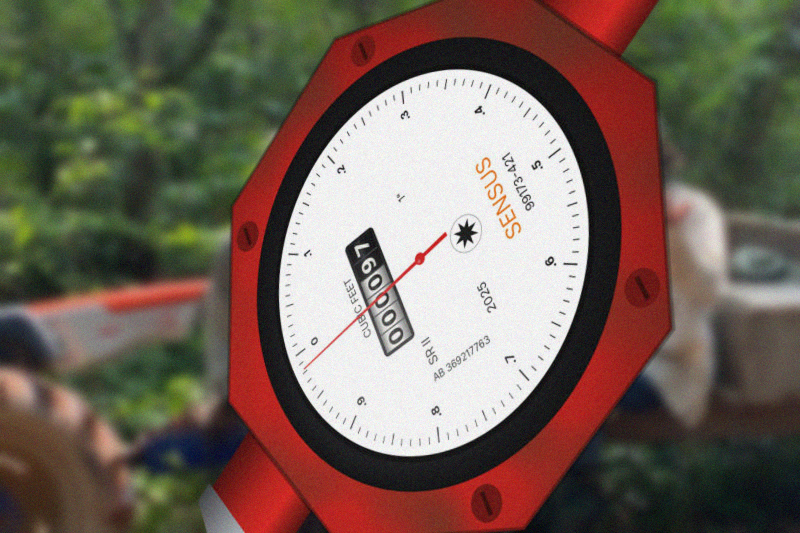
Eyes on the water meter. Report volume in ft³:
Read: 96.98 ft³
